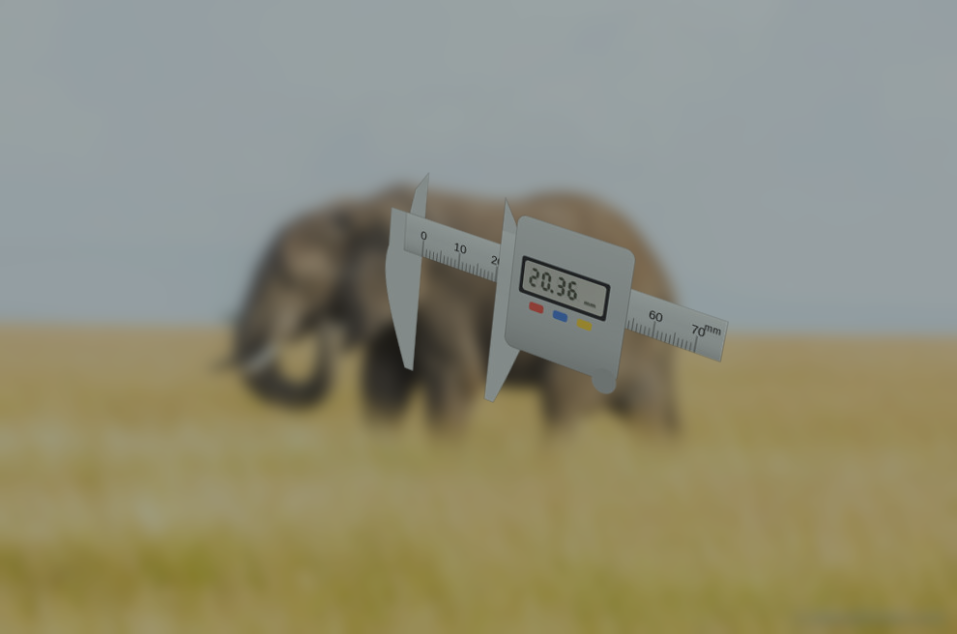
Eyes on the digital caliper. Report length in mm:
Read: 20.36 mm
